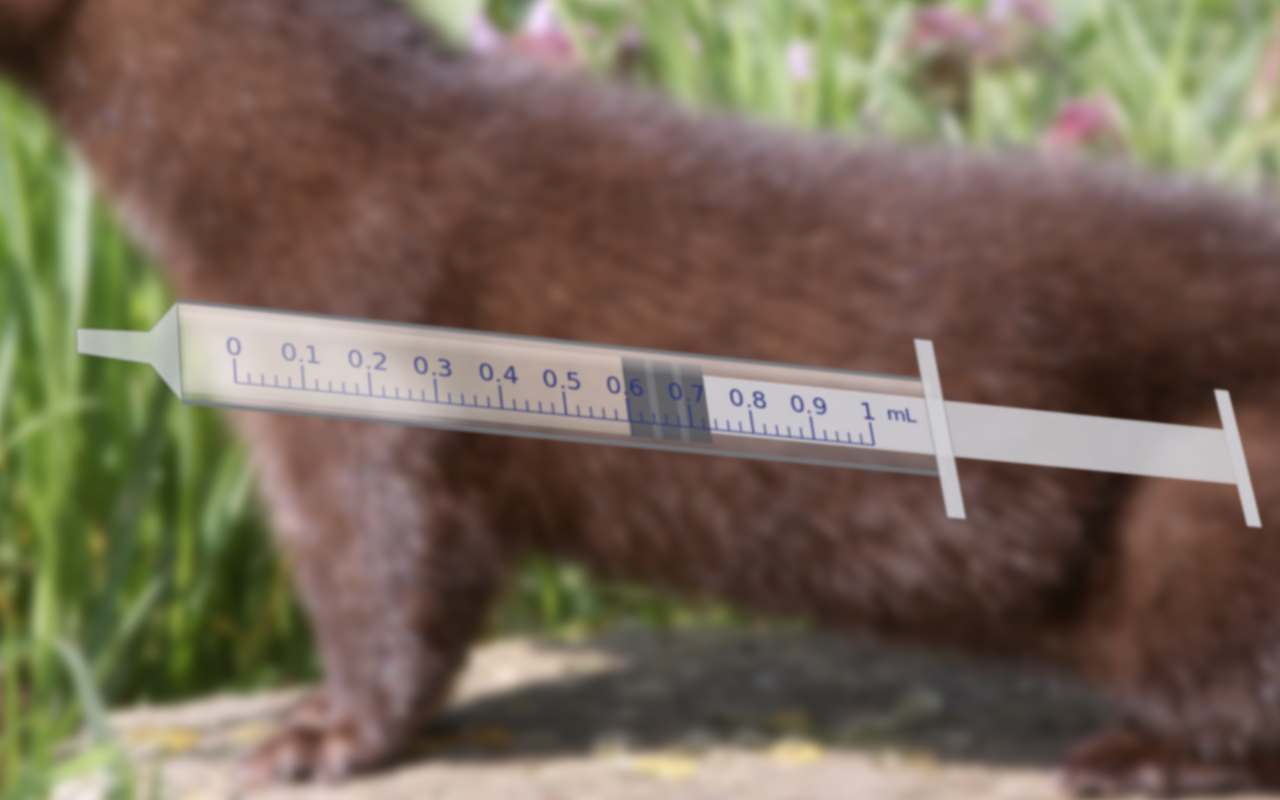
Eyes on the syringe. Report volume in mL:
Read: 0.6 mL
